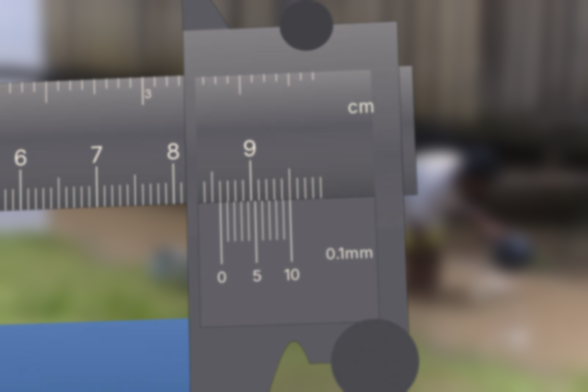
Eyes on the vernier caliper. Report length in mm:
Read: 86.0 mm
